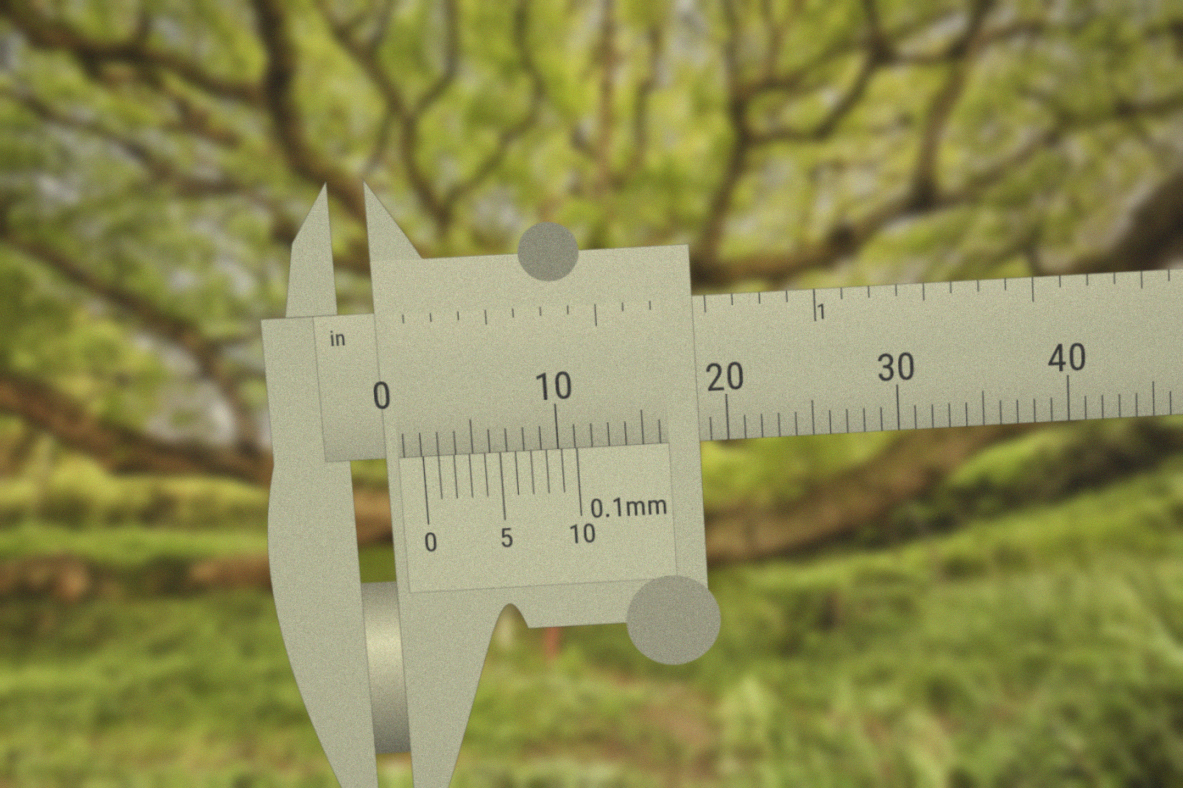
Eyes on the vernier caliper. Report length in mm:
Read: 2.1 mm
